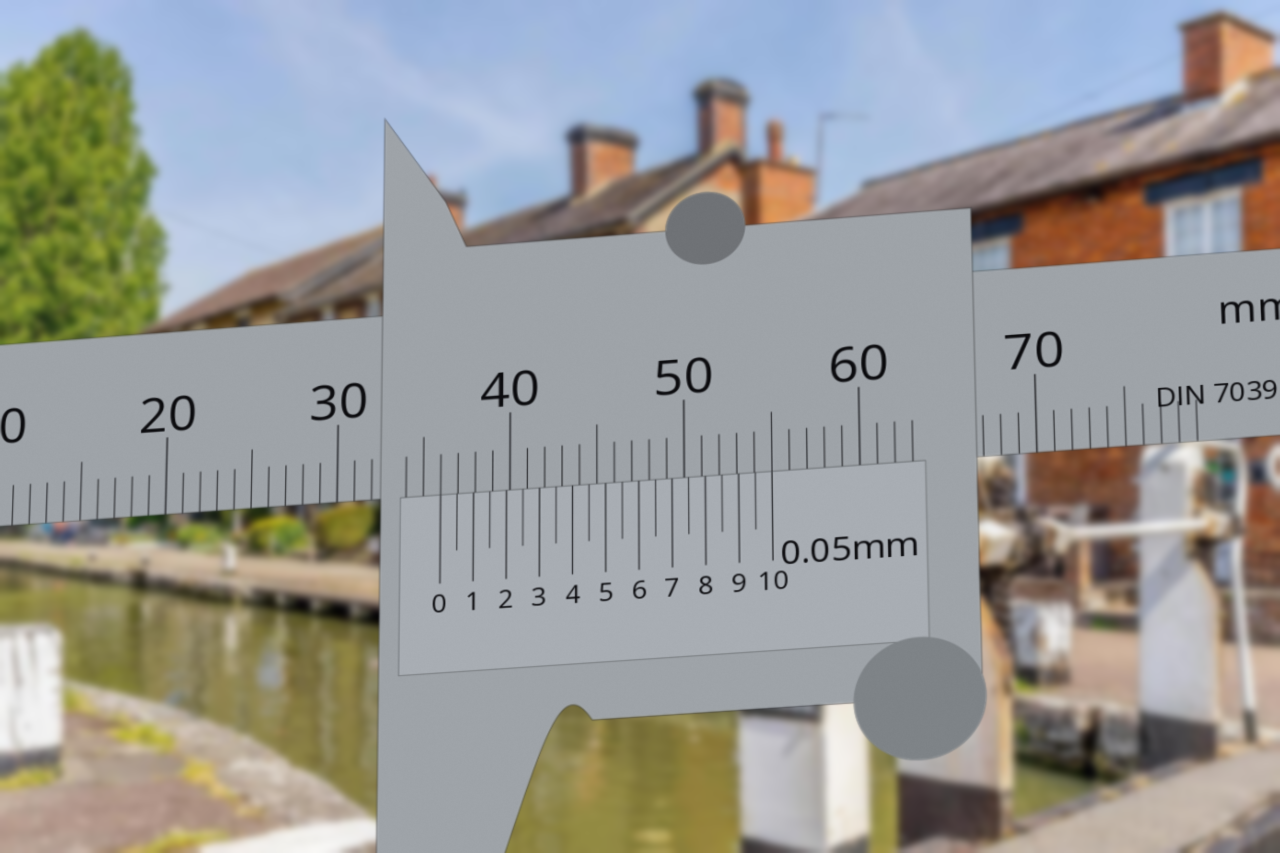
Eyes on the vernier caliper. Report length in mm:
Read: 36.0 mm
